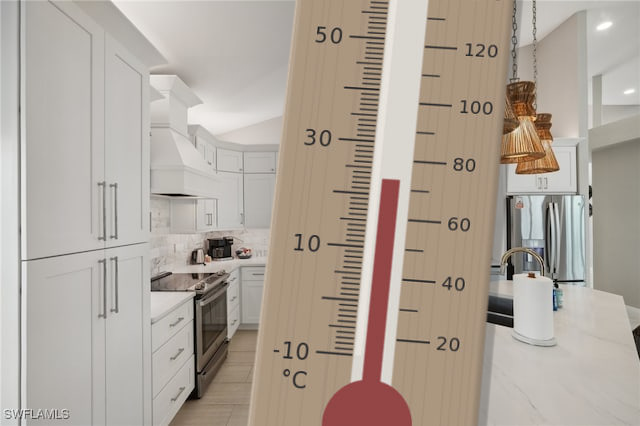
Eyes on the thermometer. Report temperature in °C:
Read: 23 °C
